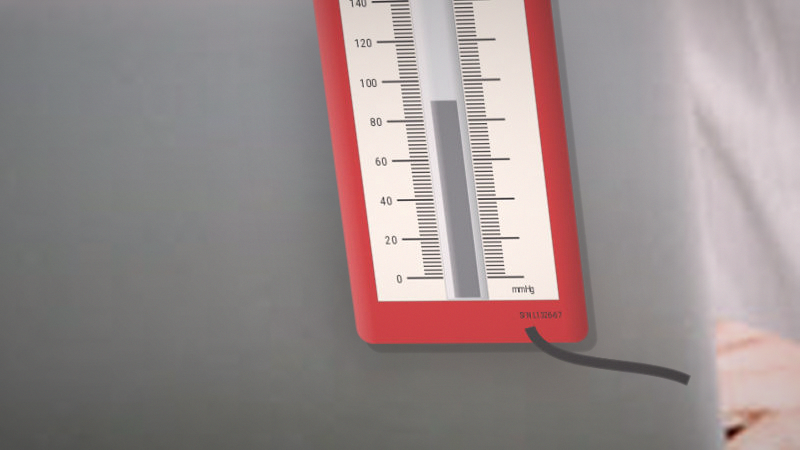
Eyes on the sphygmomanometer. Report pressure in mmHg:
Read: 90 mmHg
